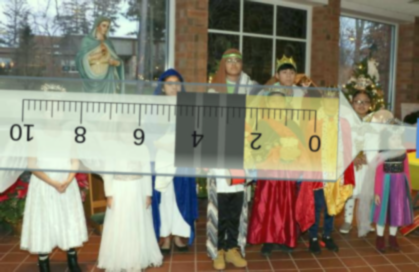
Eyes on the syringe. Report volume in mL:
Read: 2.4 mL
